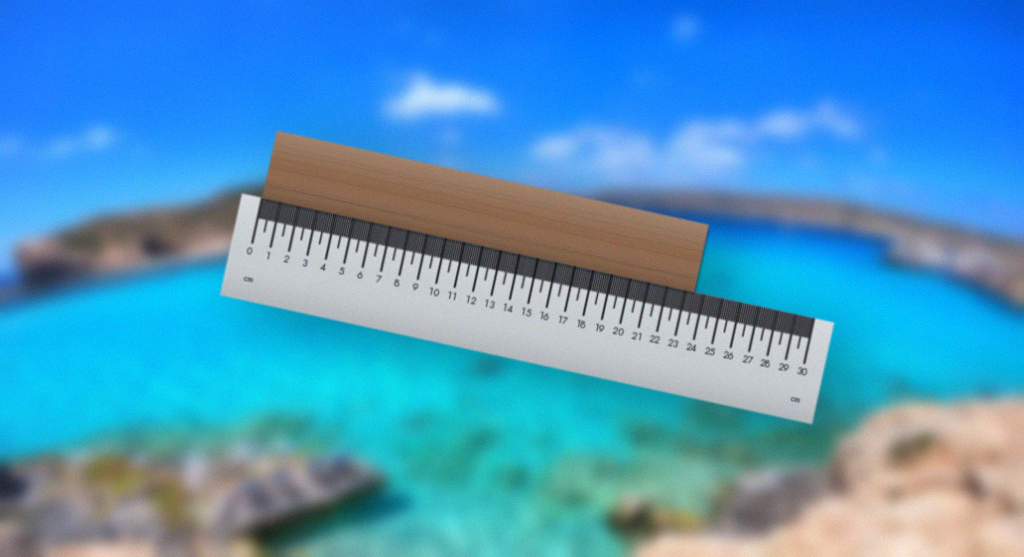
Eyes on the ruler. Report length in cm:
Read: 23.5 cm
